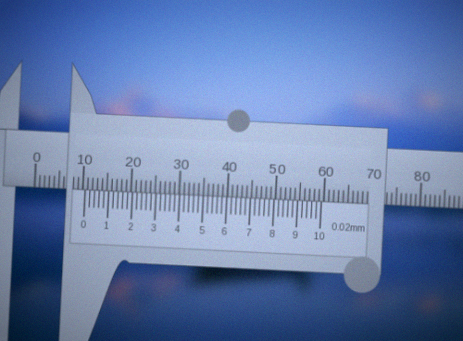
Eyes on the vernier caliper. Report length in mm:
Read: 10.5 mm
